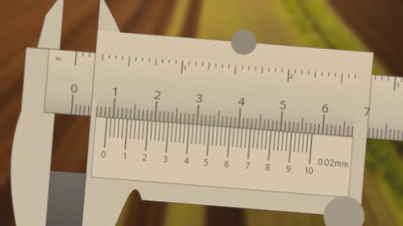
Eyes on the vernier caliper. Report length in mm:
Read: 8.5 mm
